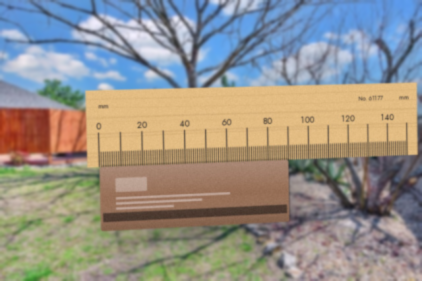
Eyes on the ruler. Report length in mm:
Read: 90 mm
